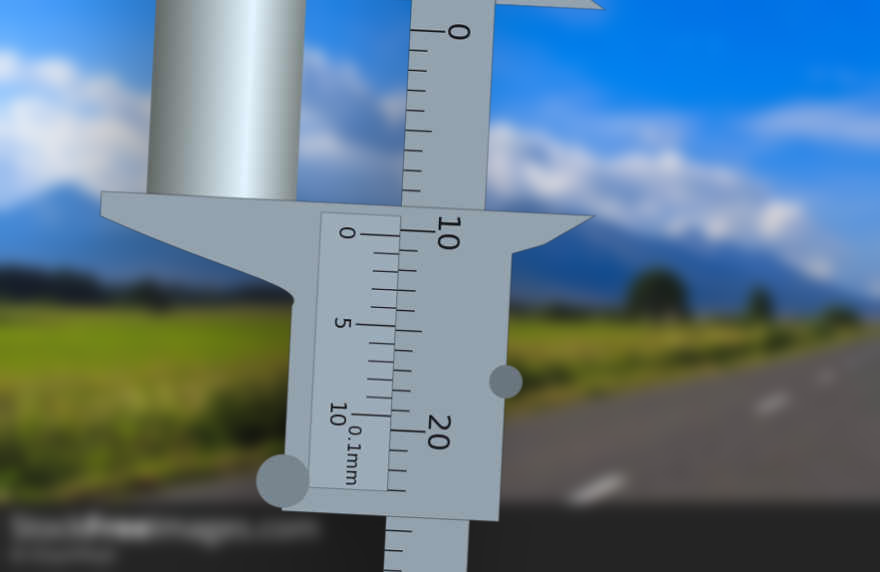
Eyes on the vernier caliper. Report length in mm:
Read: 10.3 mm
